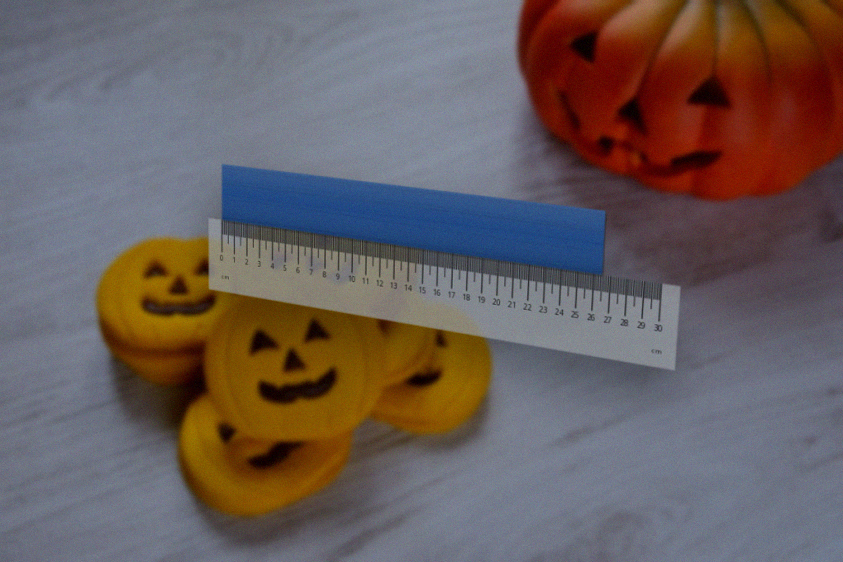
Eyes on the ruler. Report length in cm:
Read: 26.5 cm
